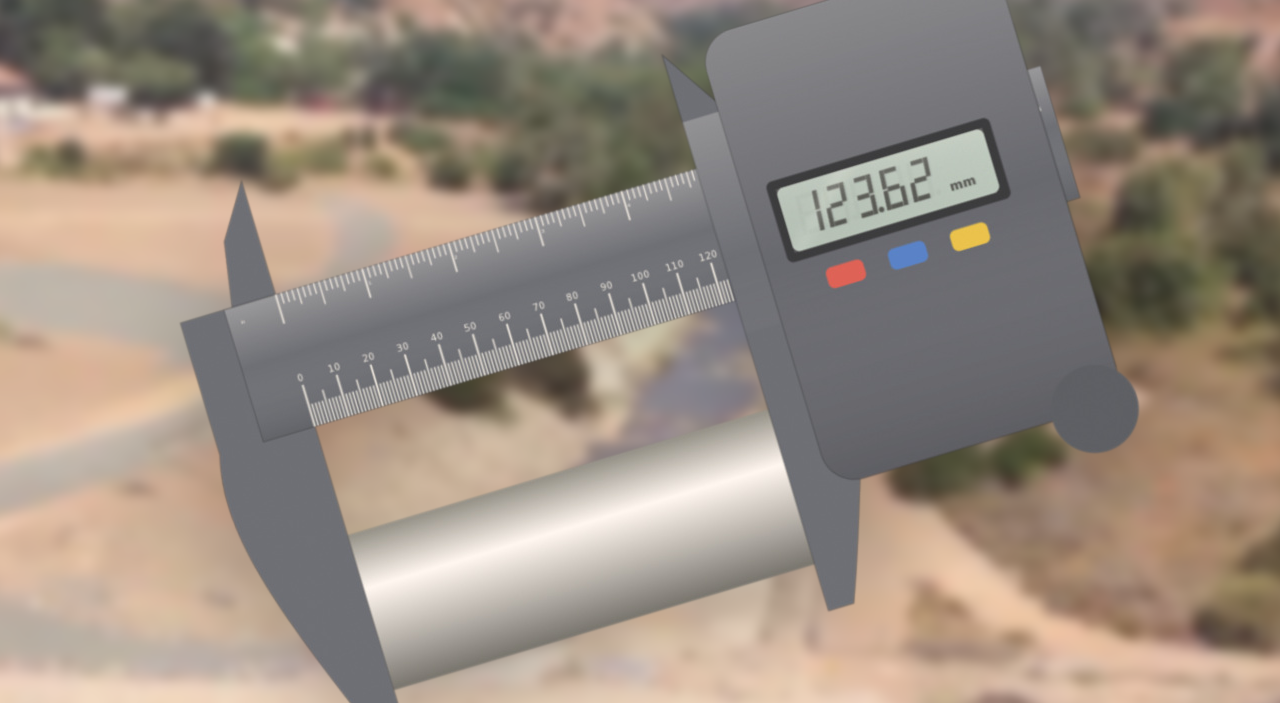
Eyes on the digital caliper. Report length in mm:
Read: 123.62 mm
